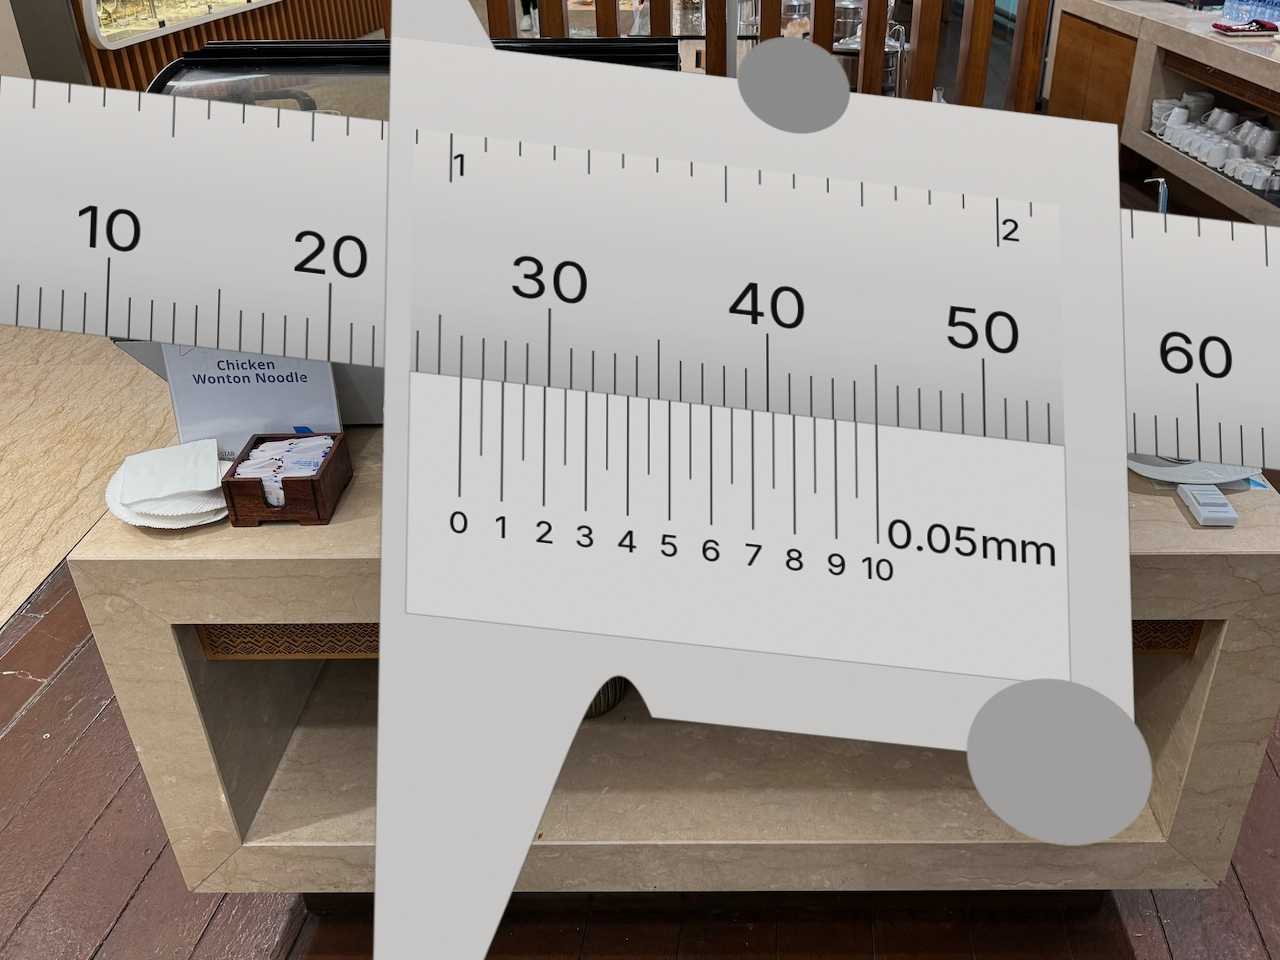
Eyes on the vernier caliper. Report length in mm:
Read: 26.0 mm
